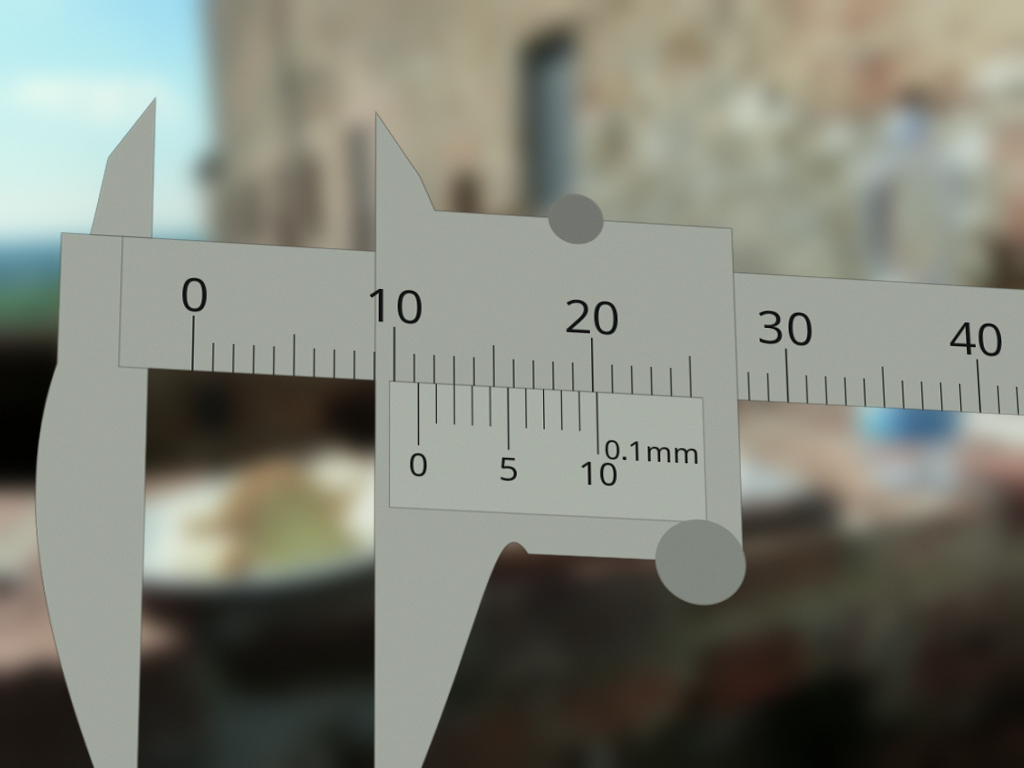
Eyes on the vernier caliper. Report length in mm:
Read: 11.2 mm
